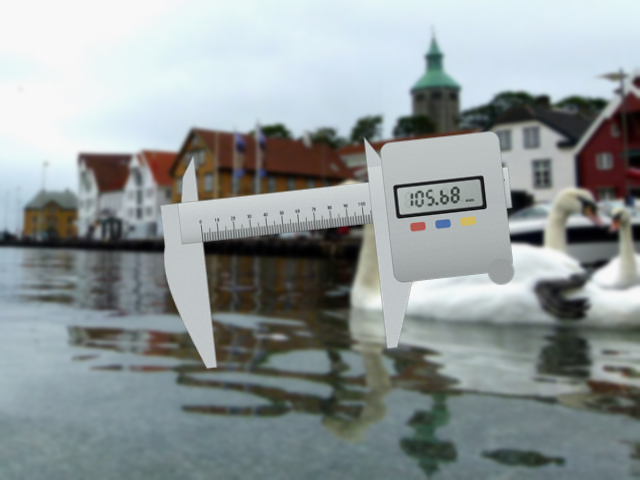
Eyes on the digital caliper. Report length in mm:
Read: 105.68 mm
